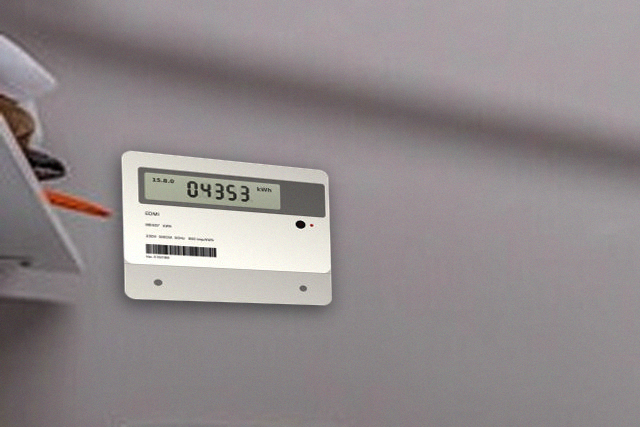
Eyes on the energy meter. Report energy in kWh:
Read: 4353 kWh
